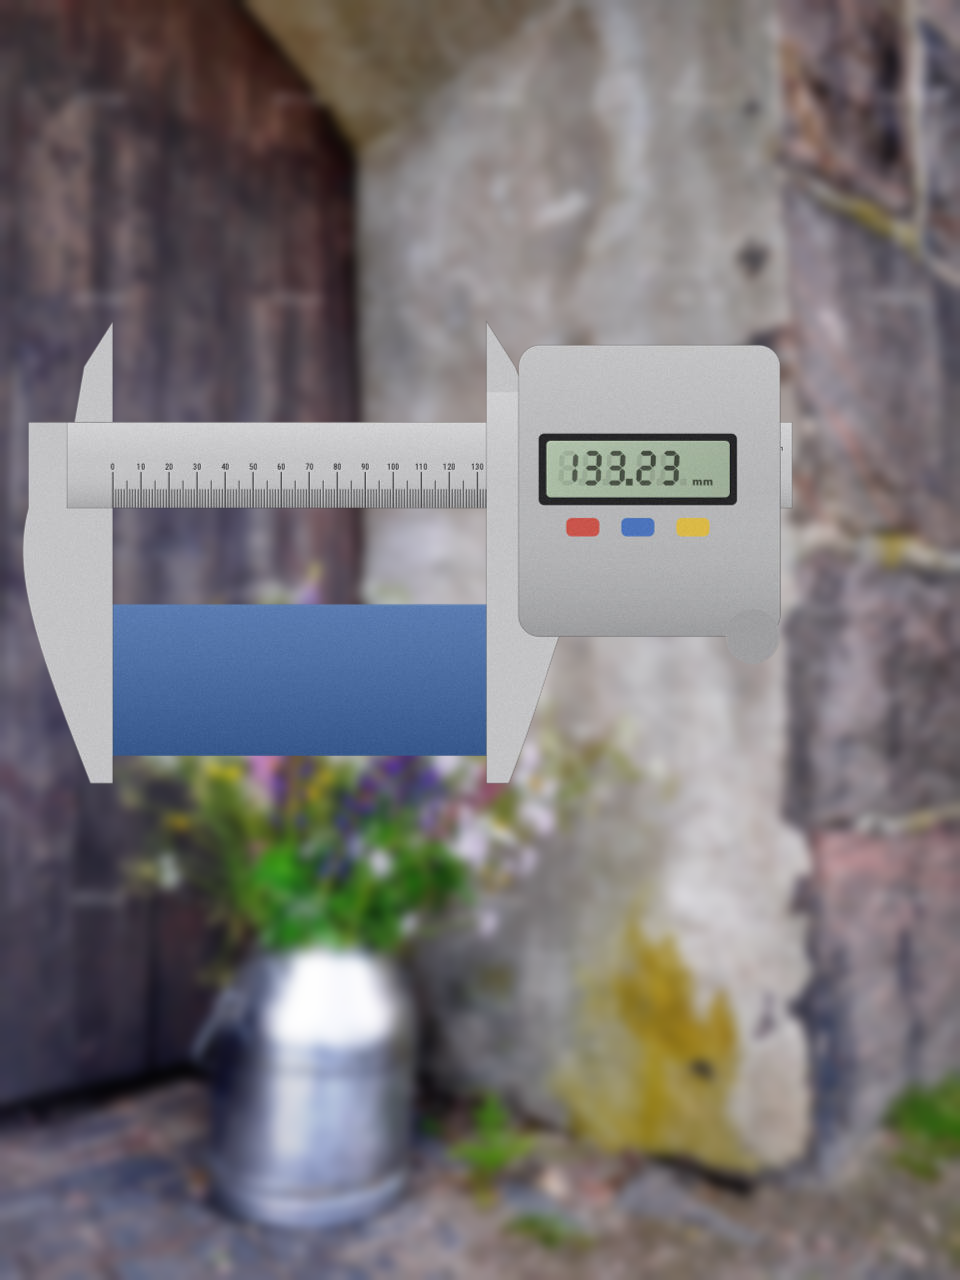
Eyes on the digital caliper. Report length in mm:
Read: 133.23 mm
